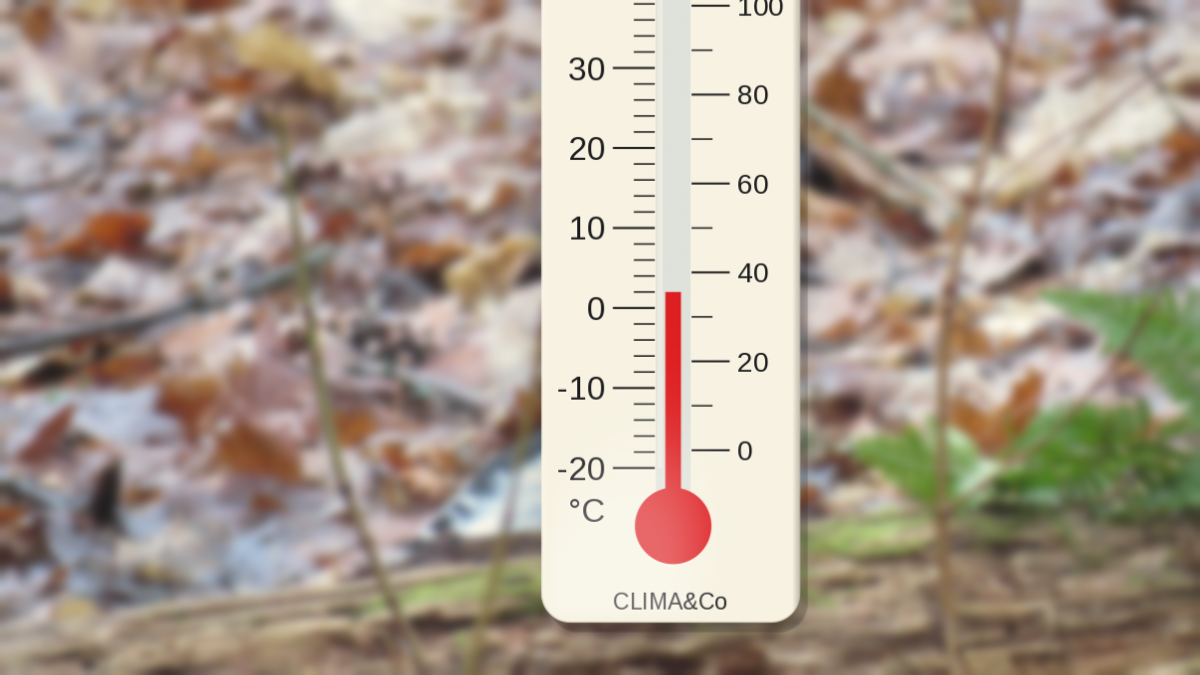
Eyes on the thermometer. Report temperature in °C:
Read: 2 °C
